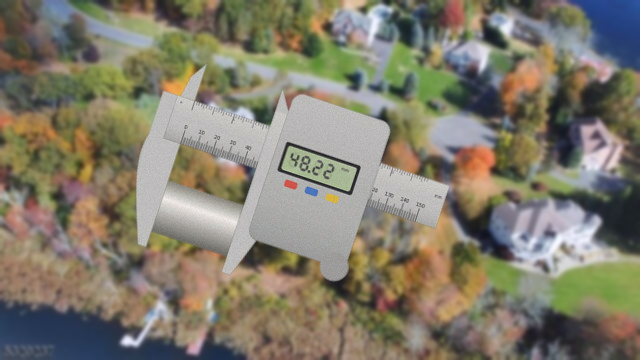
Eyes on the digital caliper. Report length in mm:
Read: 48.22 mm
